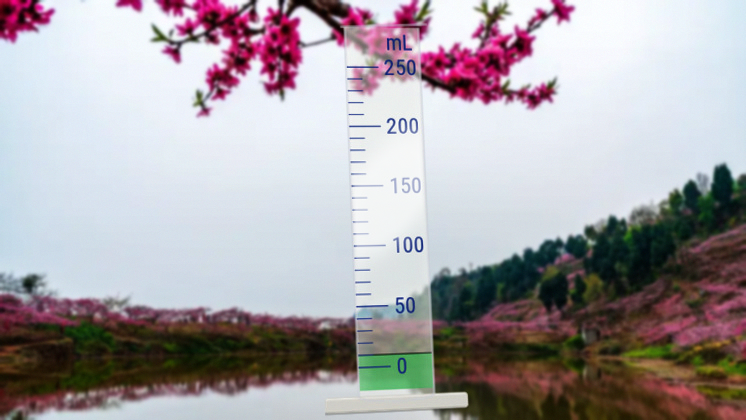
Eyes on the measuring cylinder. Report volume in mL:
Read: 10 mL
